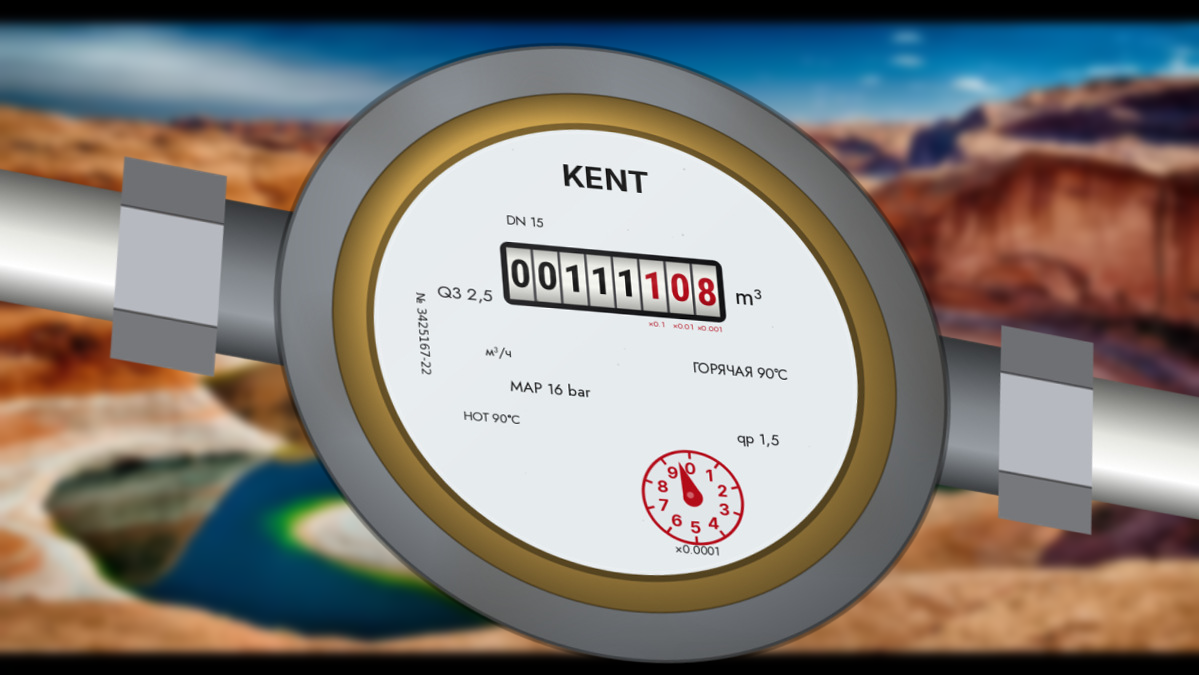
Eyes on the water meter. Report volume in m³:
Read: 111.1079 m³
